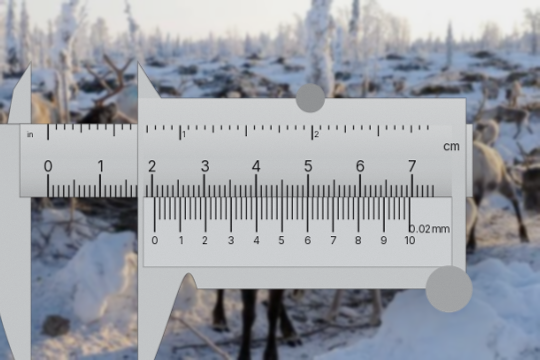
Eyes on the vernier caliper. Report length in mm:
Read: 20.5 mm
